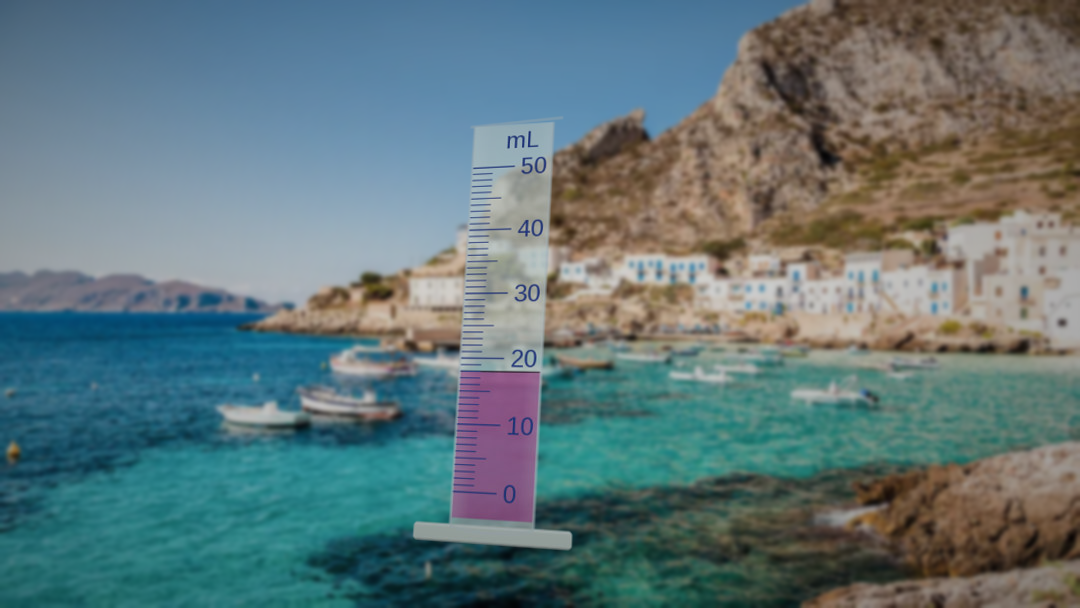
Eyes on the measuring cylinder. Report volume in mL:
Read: 18 mL
